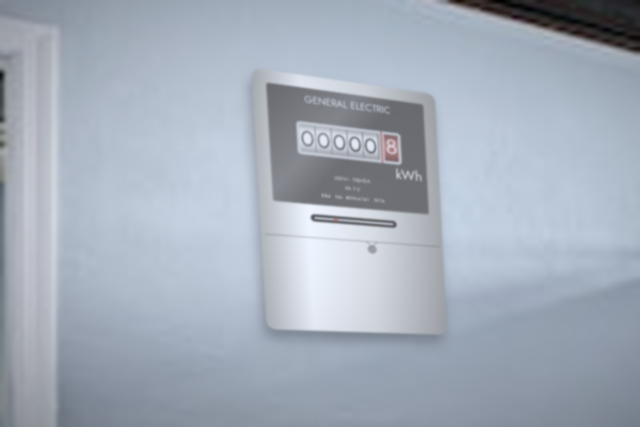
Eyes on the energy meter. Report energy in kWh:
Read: 0.8 kWh
